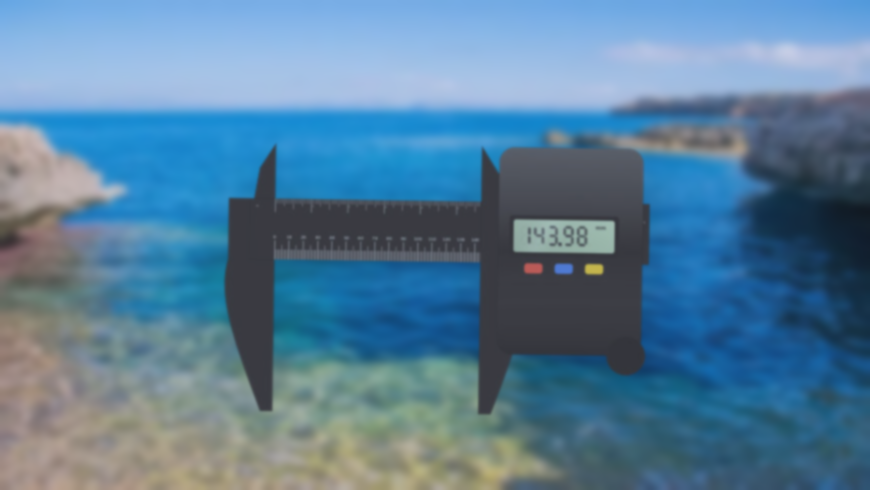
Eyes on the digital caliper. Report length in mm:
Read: 143.98 mm
